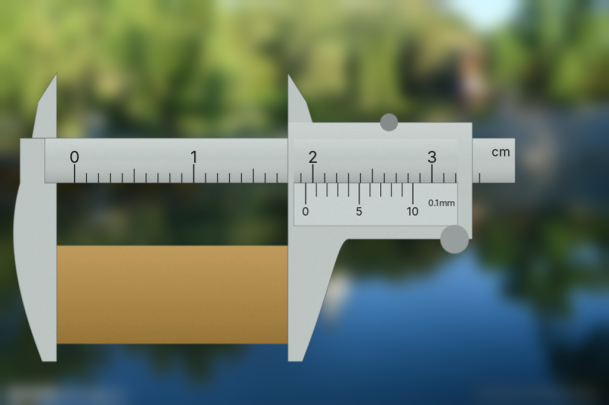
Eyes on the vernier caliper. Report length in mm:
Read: 19.4 mm
